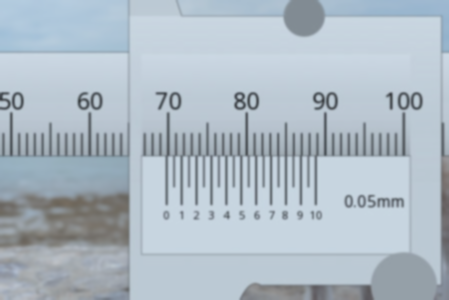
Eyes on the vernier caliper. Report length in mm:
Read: 69.8 mm
